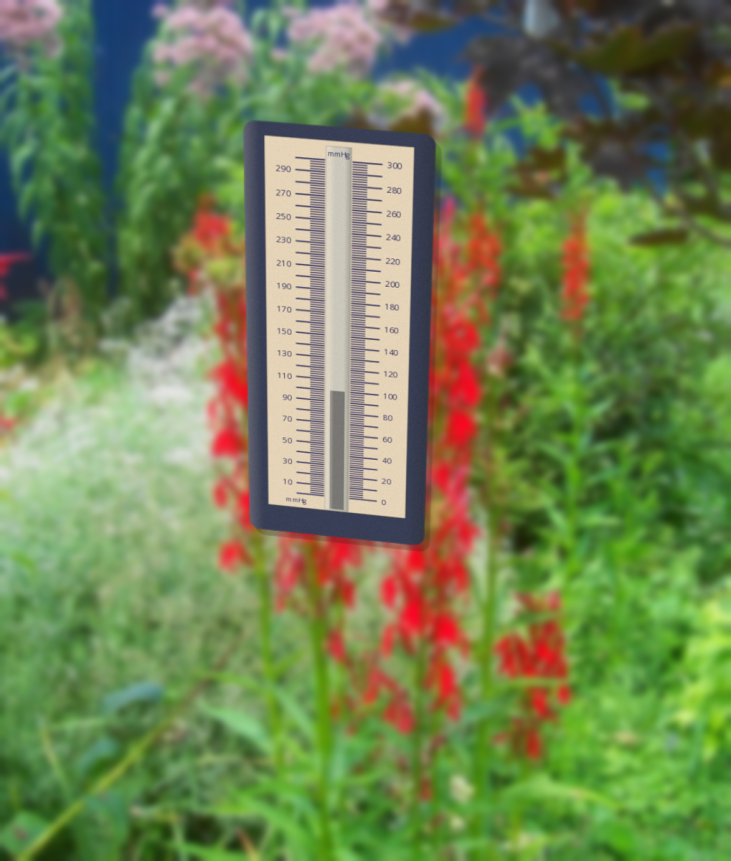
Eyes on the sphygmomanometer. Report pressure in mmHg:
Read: 100 mmHg
